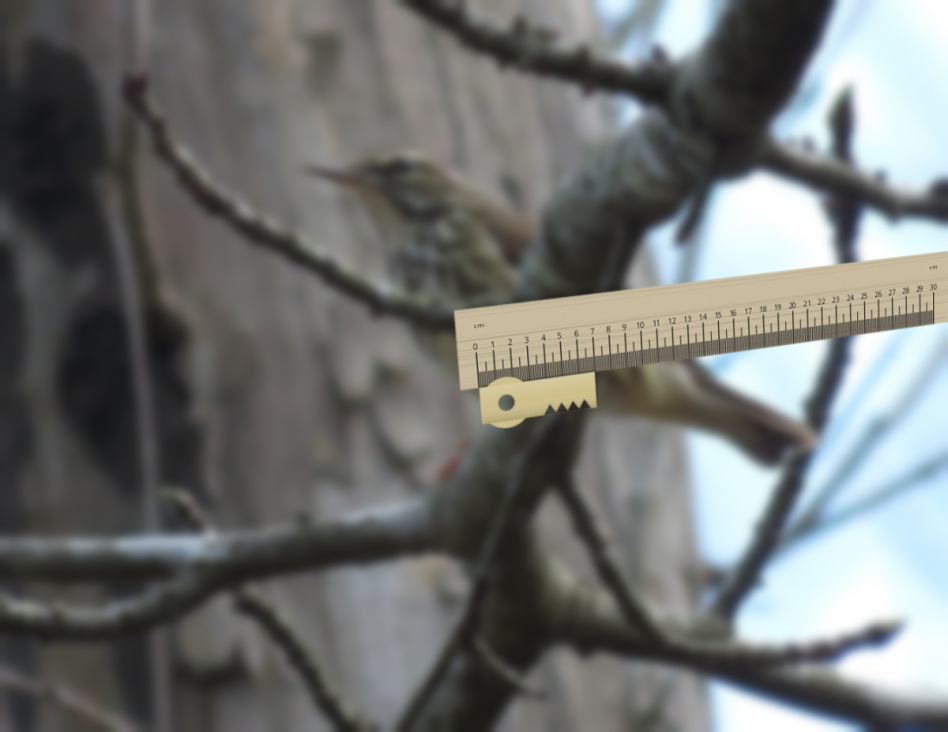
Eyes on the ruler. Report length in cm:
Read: 7 cm
